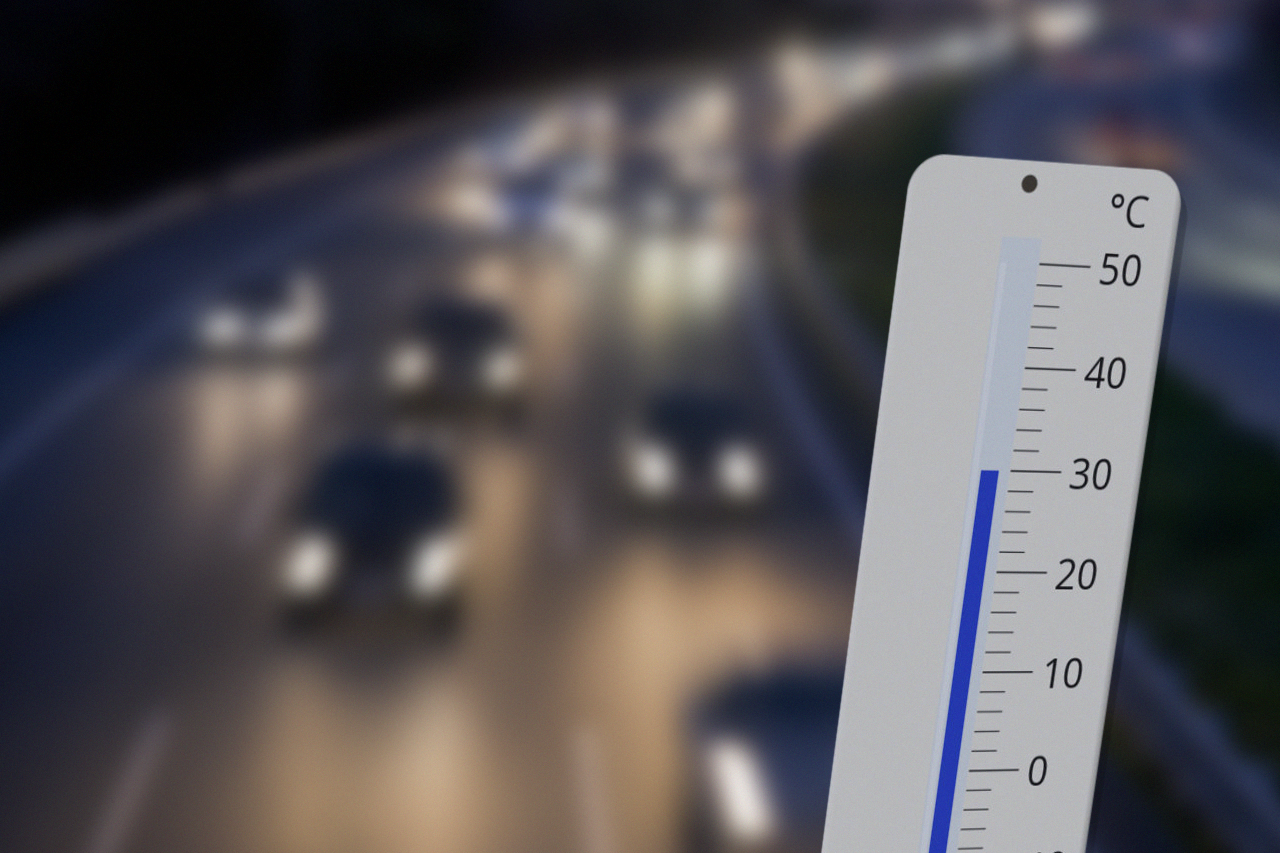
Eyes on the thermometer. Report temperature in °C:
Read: 30 °C
